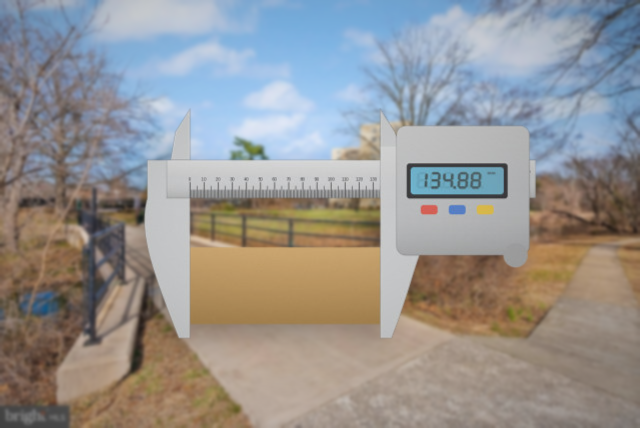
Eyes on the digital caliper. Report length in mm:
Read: 134.88 mm
